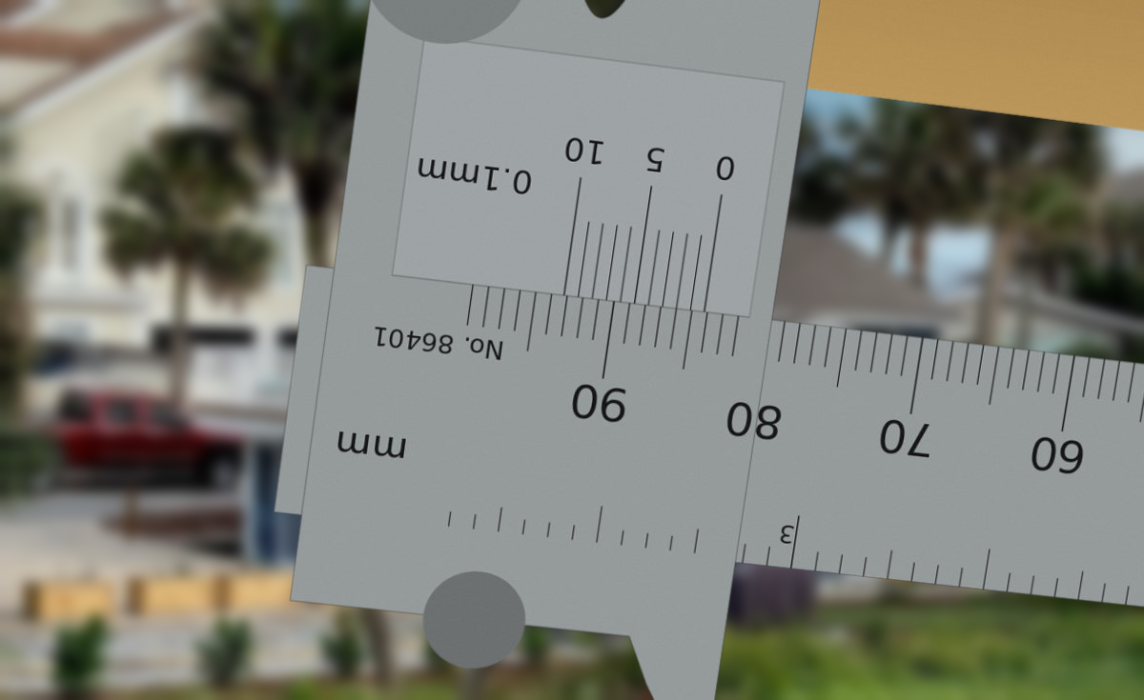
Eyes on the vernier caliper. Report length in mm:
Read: 84.2 mm
